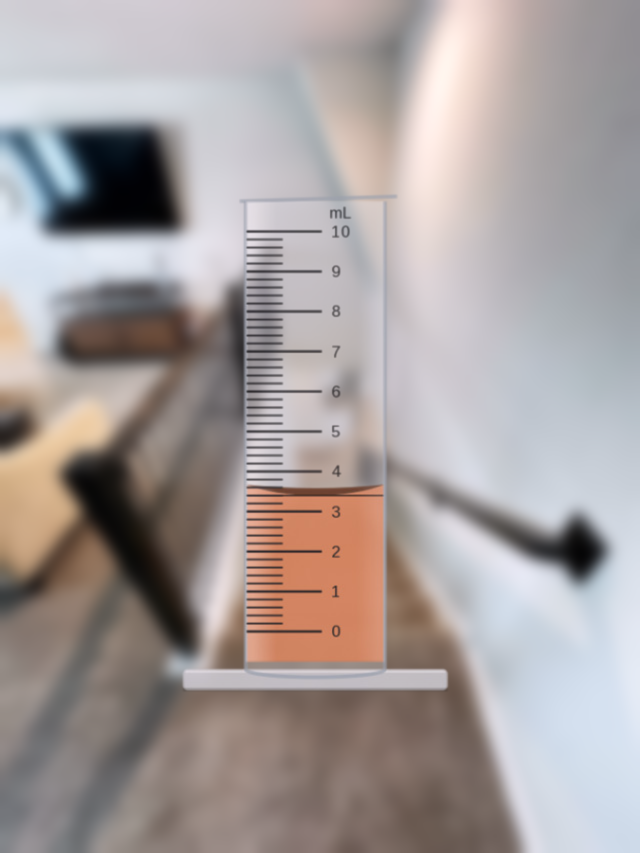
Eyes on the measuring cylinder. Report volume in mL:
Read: 3.4 mL
